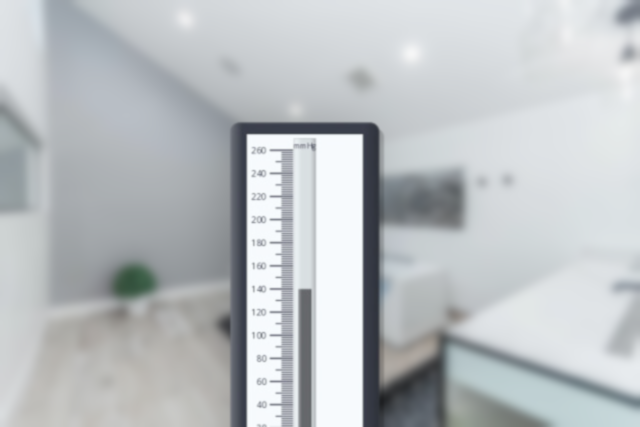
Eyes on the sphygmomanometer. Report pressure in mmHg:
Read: 140 mmHg
